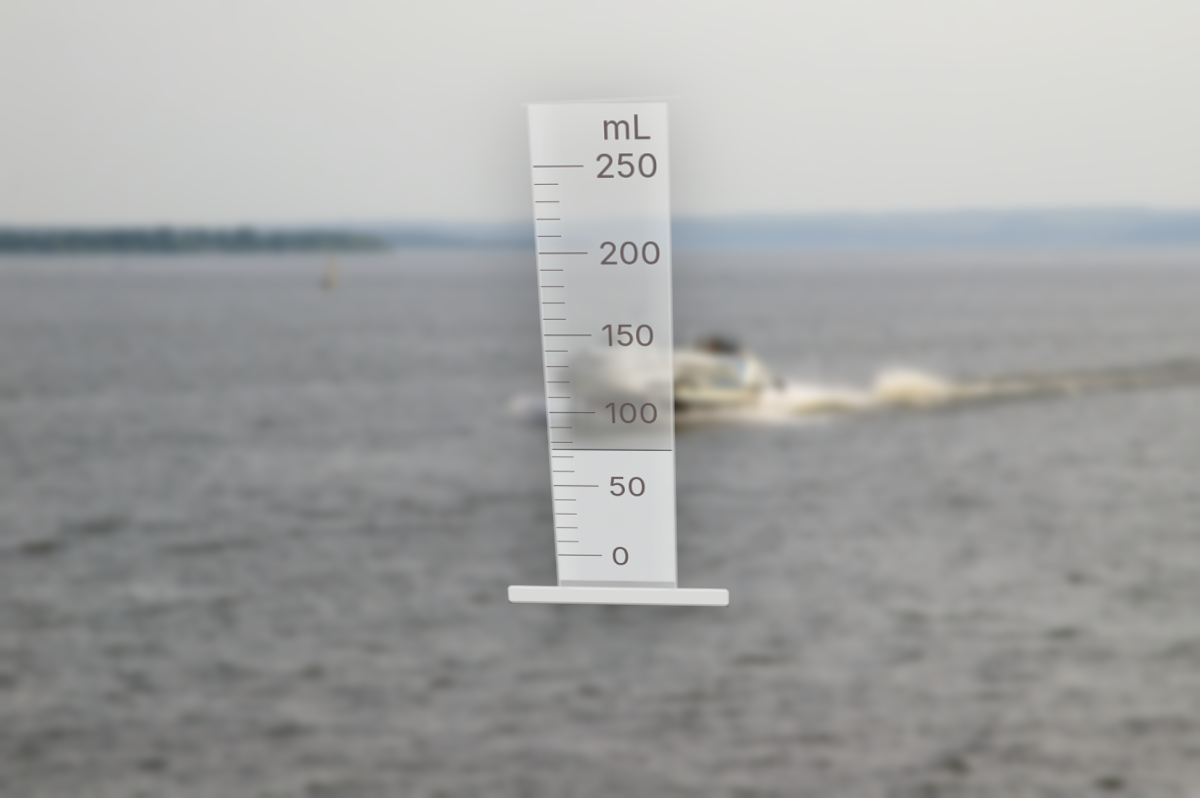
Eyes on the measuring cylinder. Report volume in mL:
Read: 75 mL
